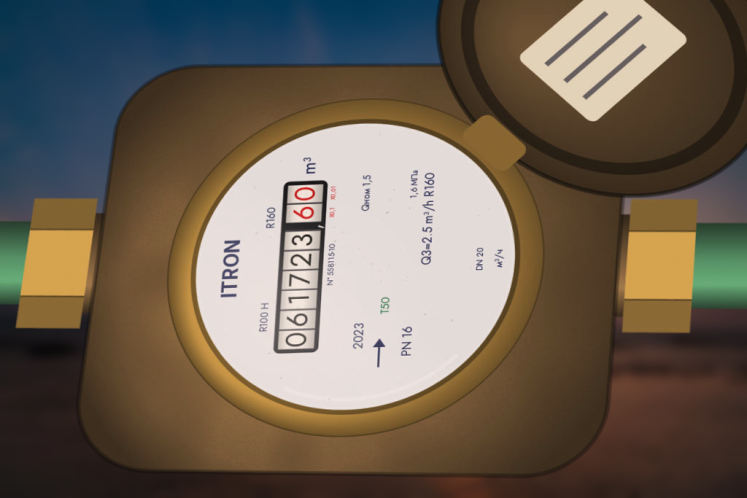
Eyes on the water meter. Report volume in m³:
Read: 61723.60 m³
